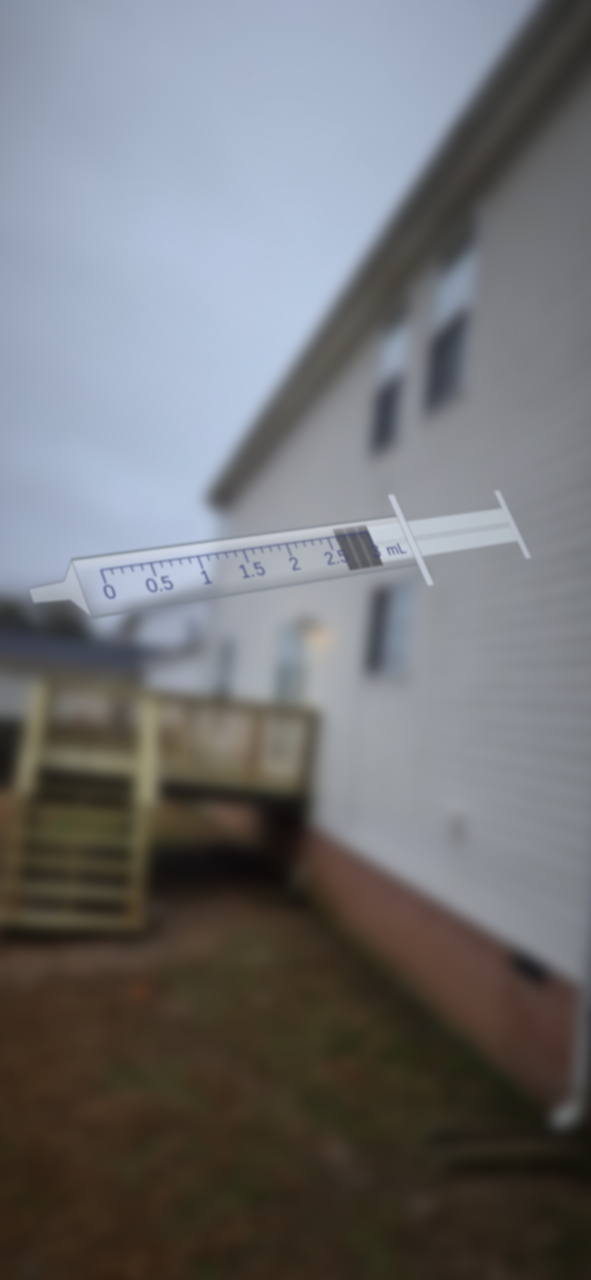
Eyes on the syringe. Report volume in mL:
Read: 2.6 mL
